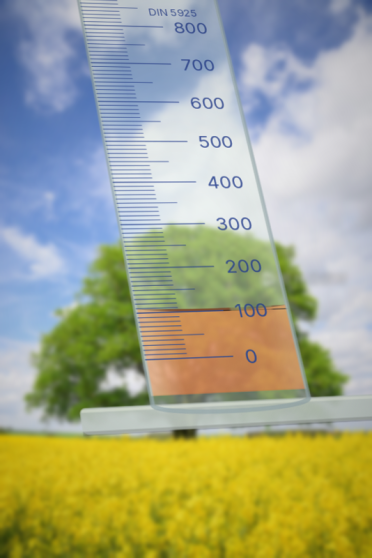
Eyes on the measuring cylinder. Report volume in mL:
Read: 100 mL
